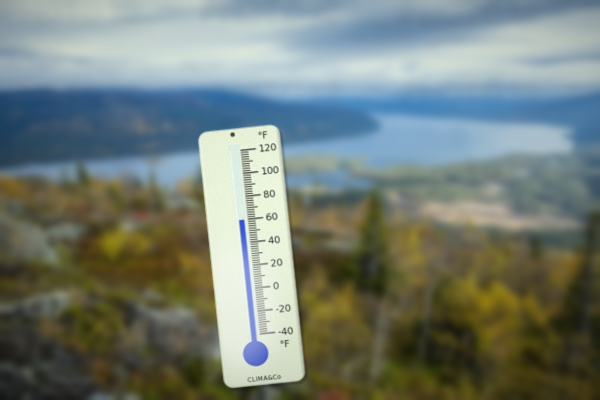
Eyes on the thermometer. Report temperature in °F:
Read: 60 °F
